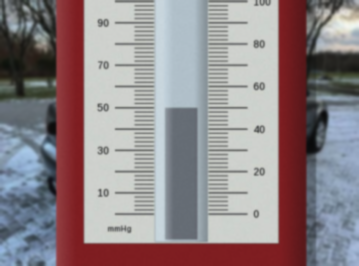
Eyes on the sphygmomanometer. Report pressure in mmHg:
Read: 50 mmHg
